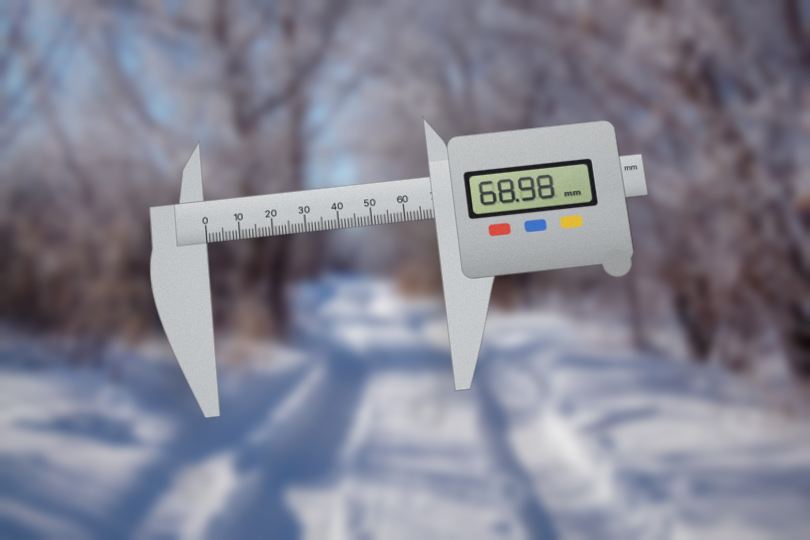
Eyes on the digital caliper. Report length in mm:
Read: 68.98 mm
